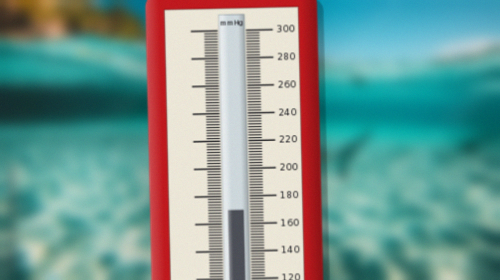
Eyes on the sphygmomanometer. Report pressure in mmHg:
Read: 170 mmHg
